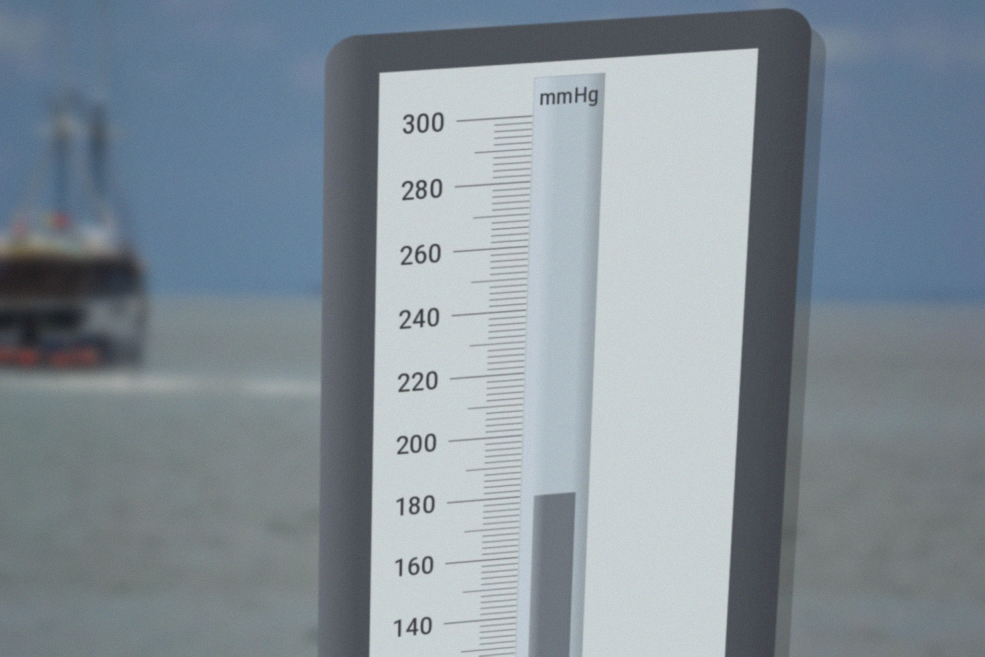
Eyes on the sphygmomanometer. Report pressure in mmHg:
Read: 180 mmHg
